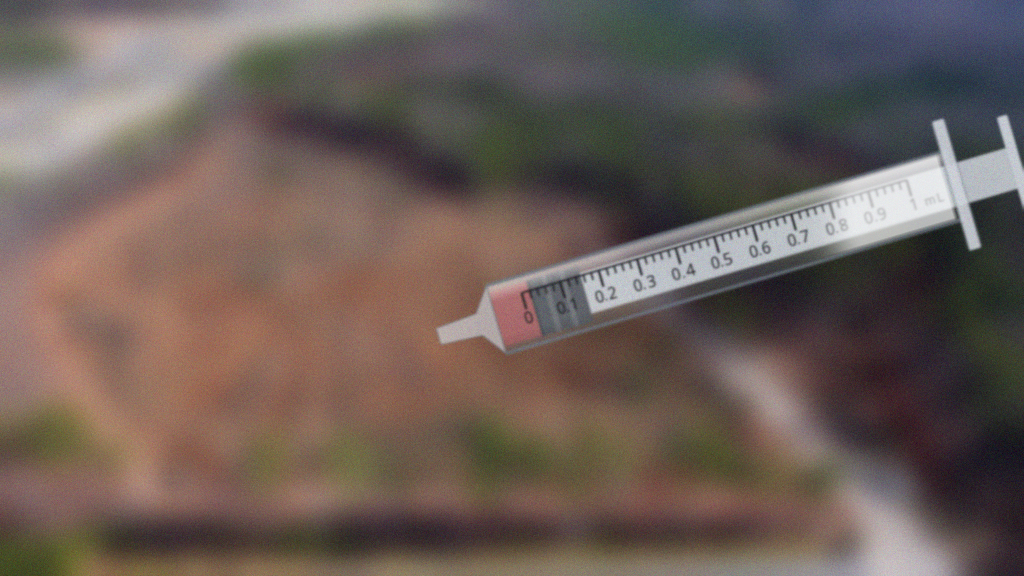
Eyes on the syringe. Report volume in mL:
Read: 0.02 mL
